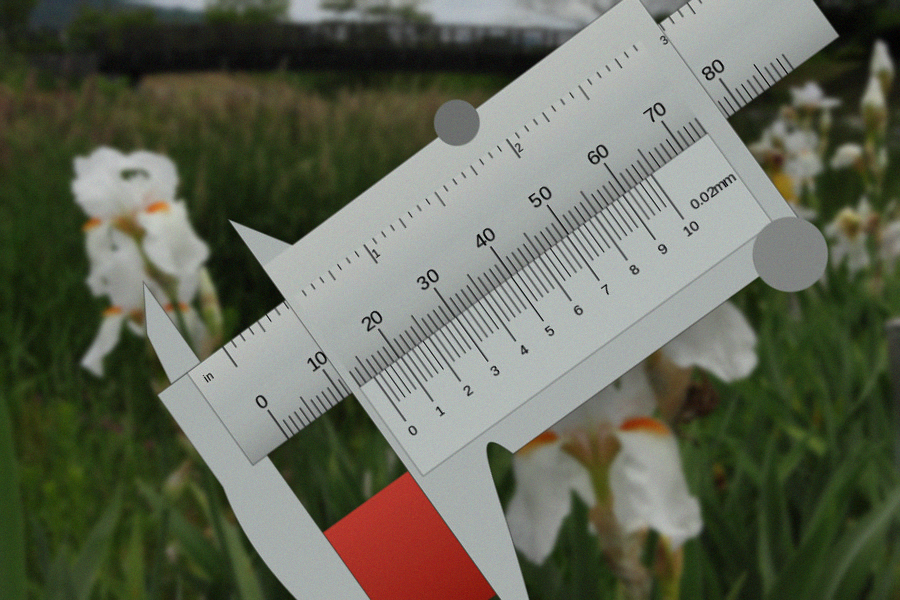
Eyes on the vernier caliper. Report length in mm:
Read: 15.4 mm
